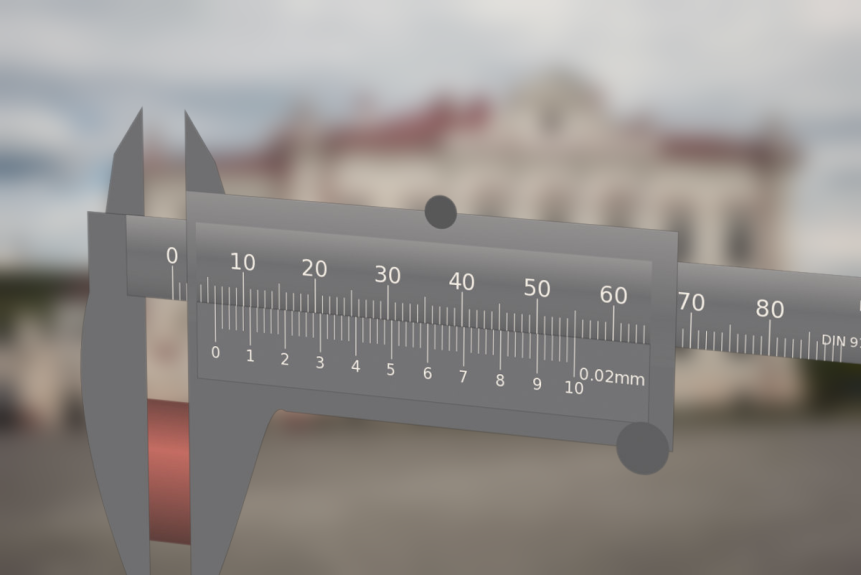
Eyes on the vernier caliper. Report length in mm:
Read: 6.0 mm
